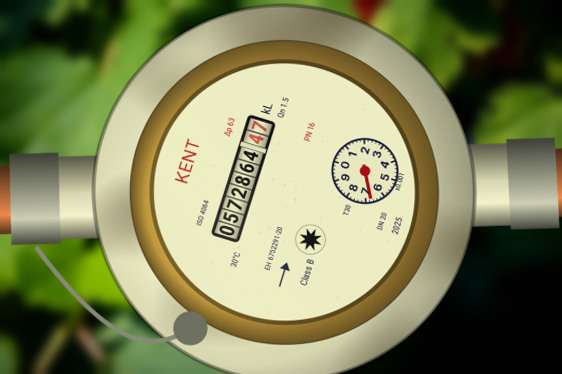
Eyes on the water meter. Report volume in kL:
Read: 572864.476 kL
